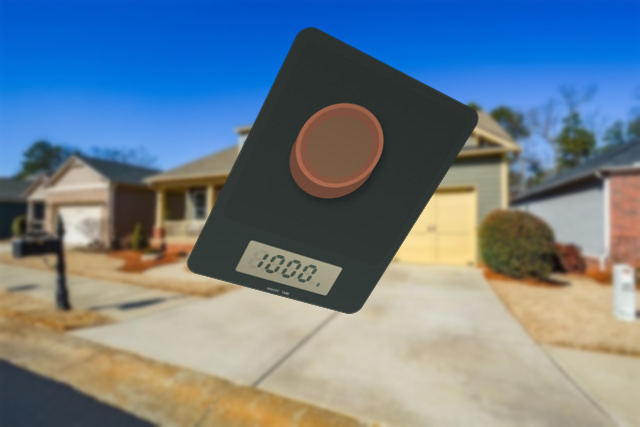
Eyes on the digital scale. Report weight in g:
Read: 1000 g
